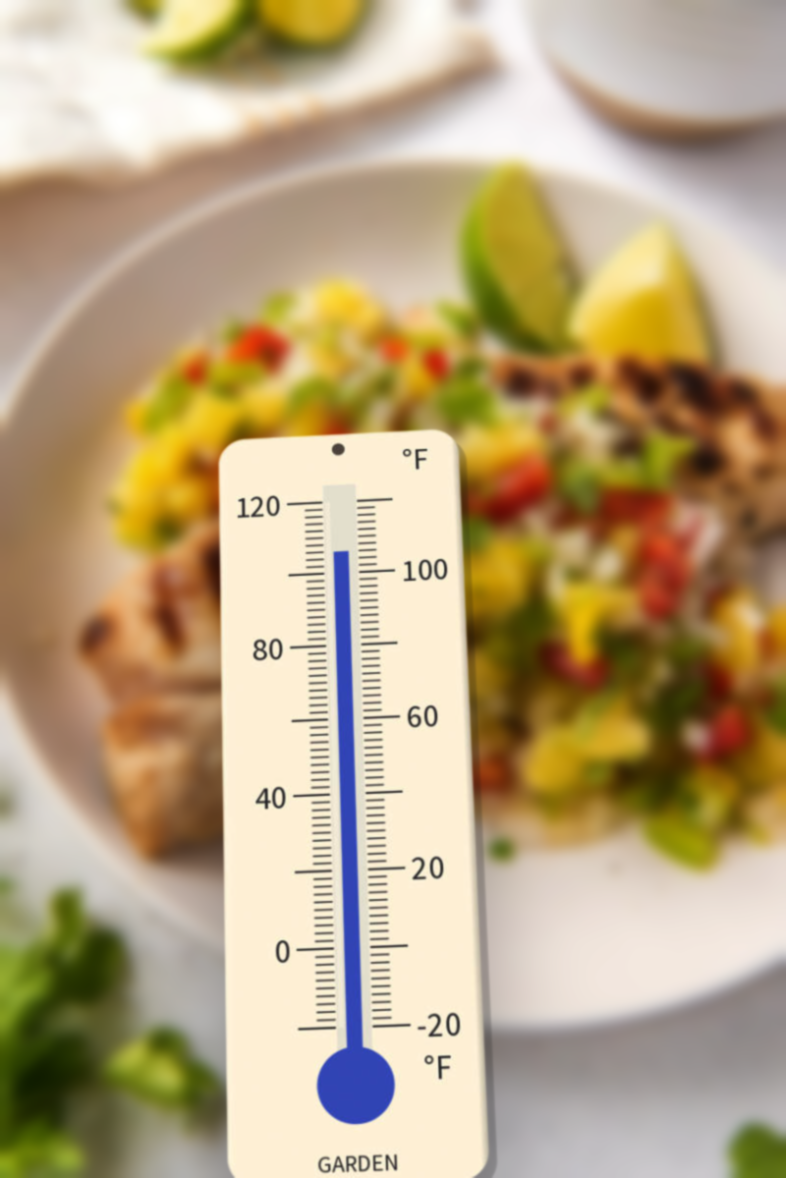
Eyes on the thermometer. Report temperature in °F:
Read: 106 °F
